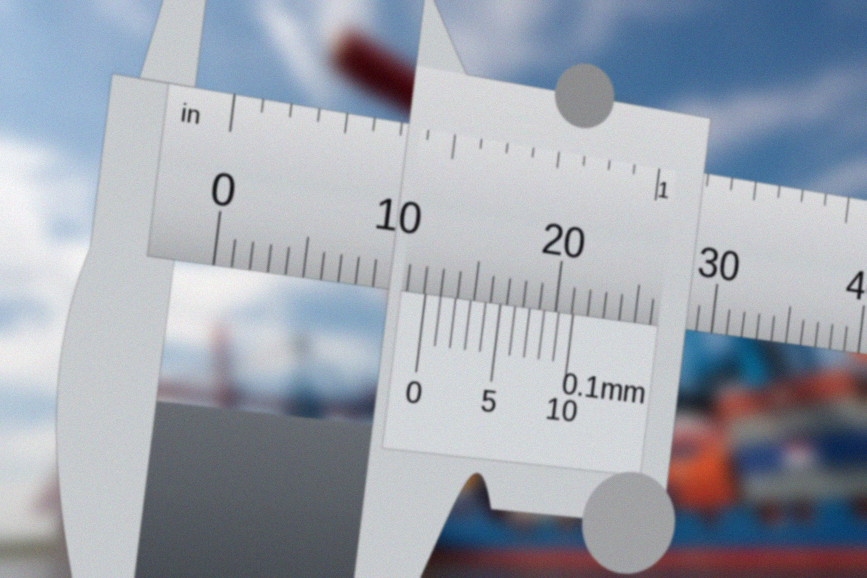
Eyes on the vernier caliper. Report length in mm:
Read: 12.1 mm
